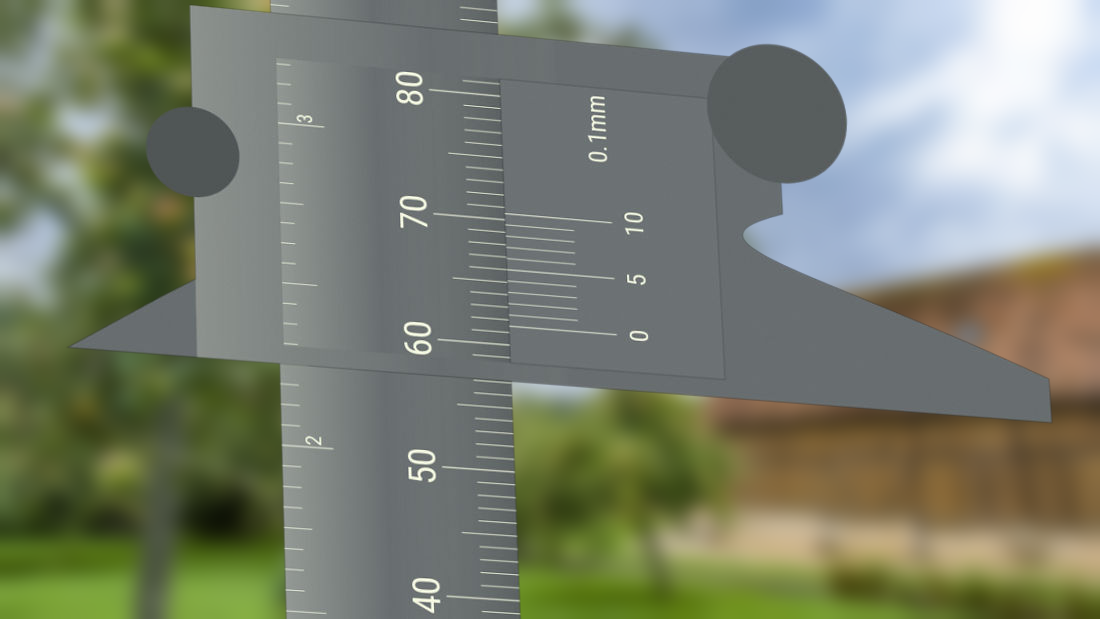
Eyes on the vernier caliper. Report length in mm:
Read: 61.5 mm
